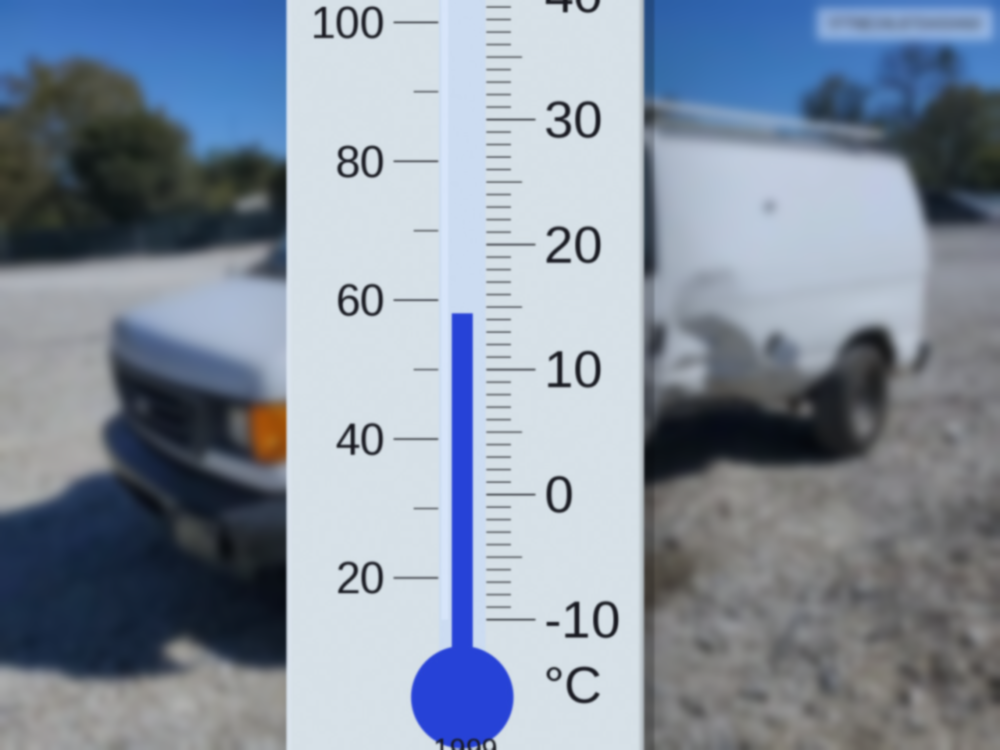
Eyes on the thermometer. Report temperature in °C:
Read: 14.5 °C
